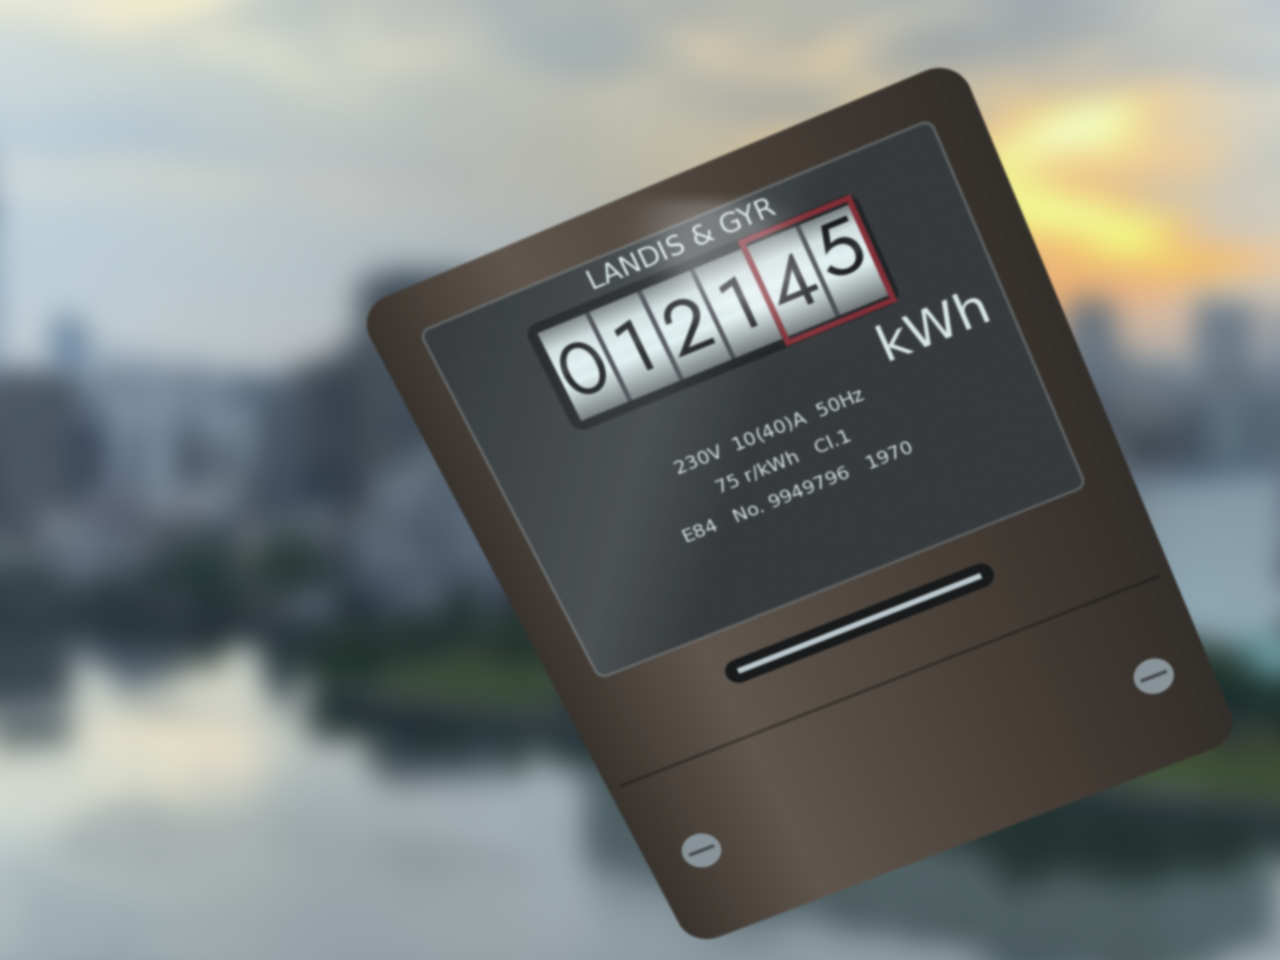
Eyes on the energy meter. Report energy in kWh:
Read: 121.45 kWh
